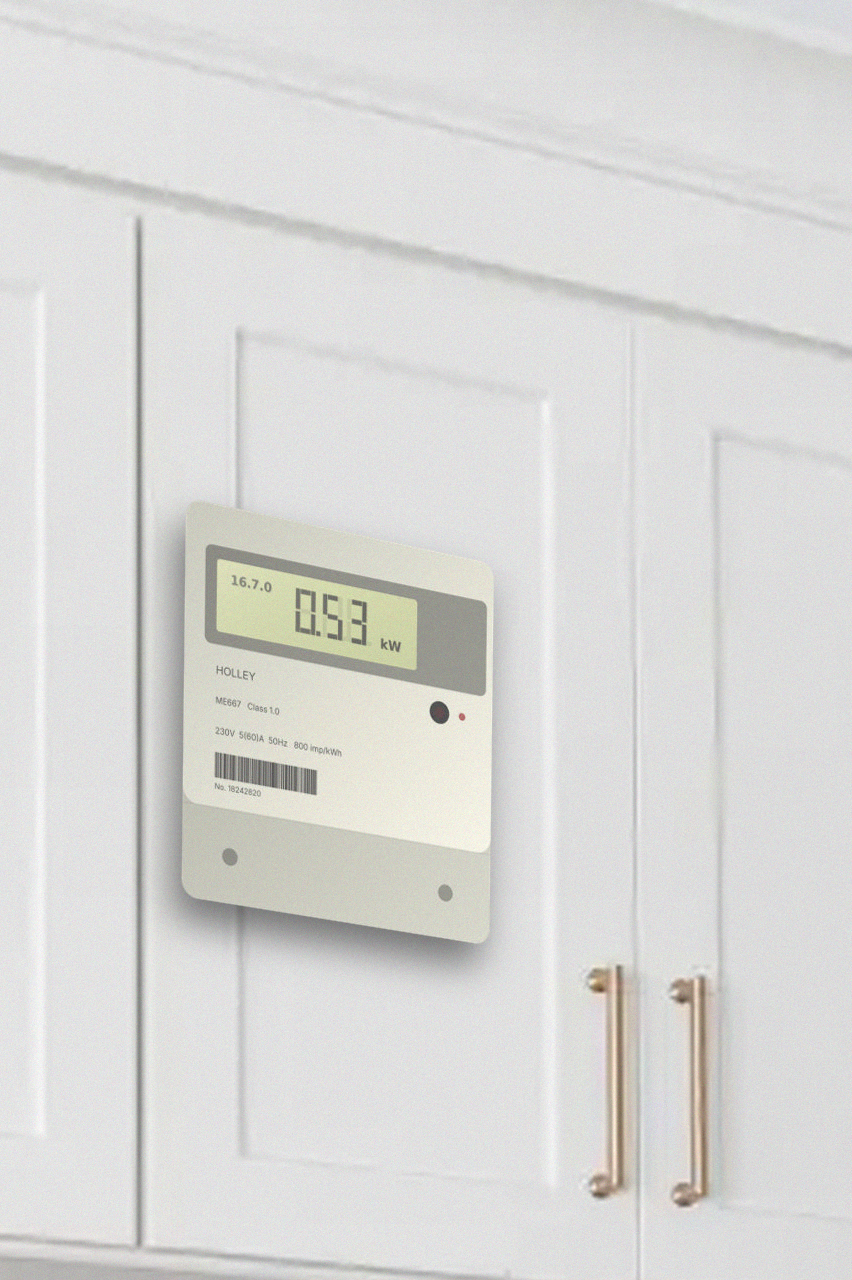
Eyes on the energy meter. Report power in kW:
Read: 0.53 kW
